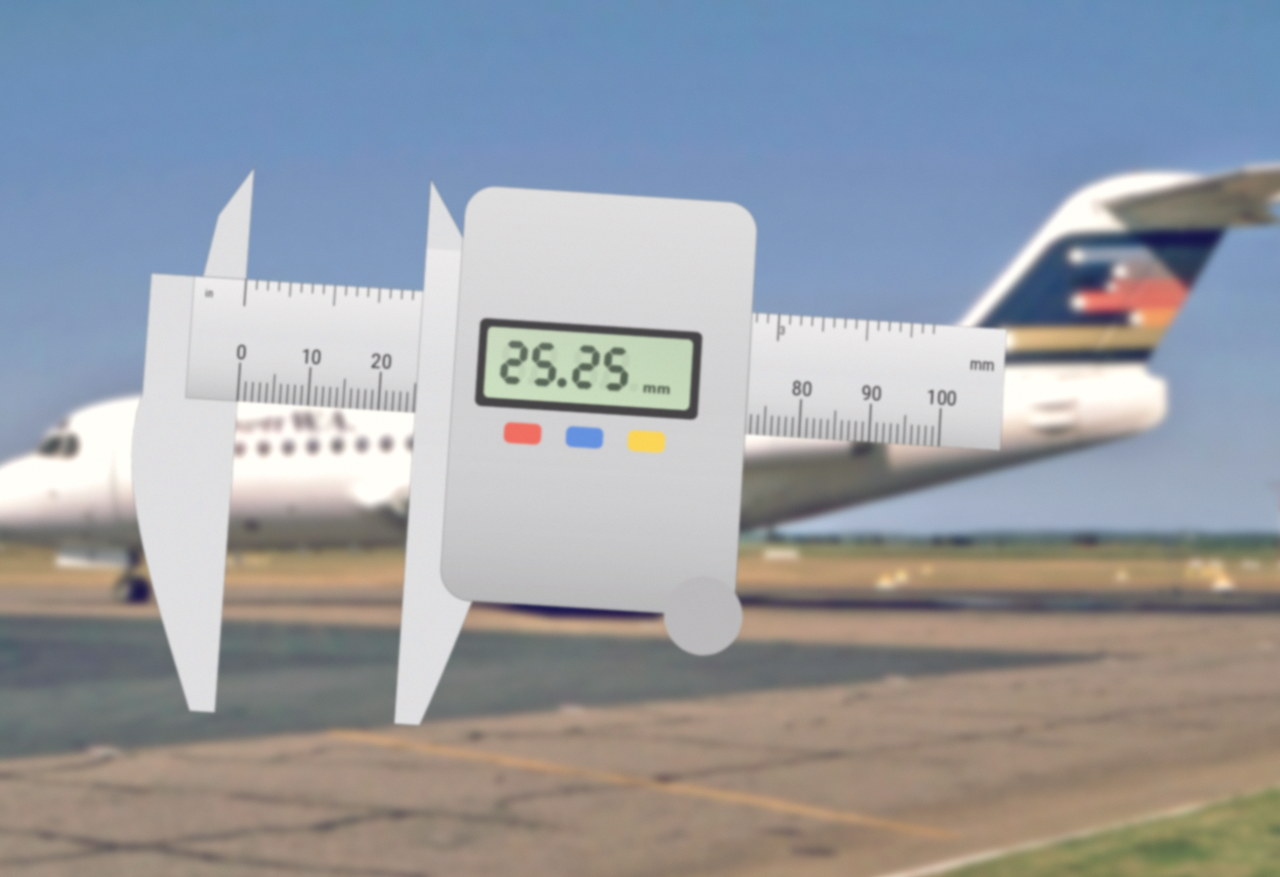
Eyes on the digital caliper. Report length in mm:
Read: 25.25 mm
